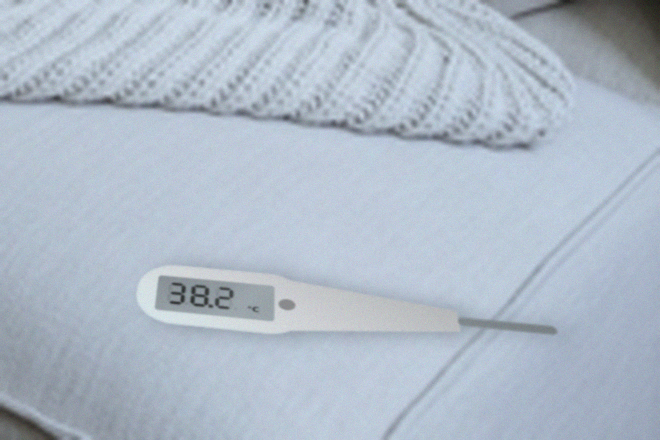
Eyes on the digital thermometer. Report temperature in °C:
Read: 38.2 °C
